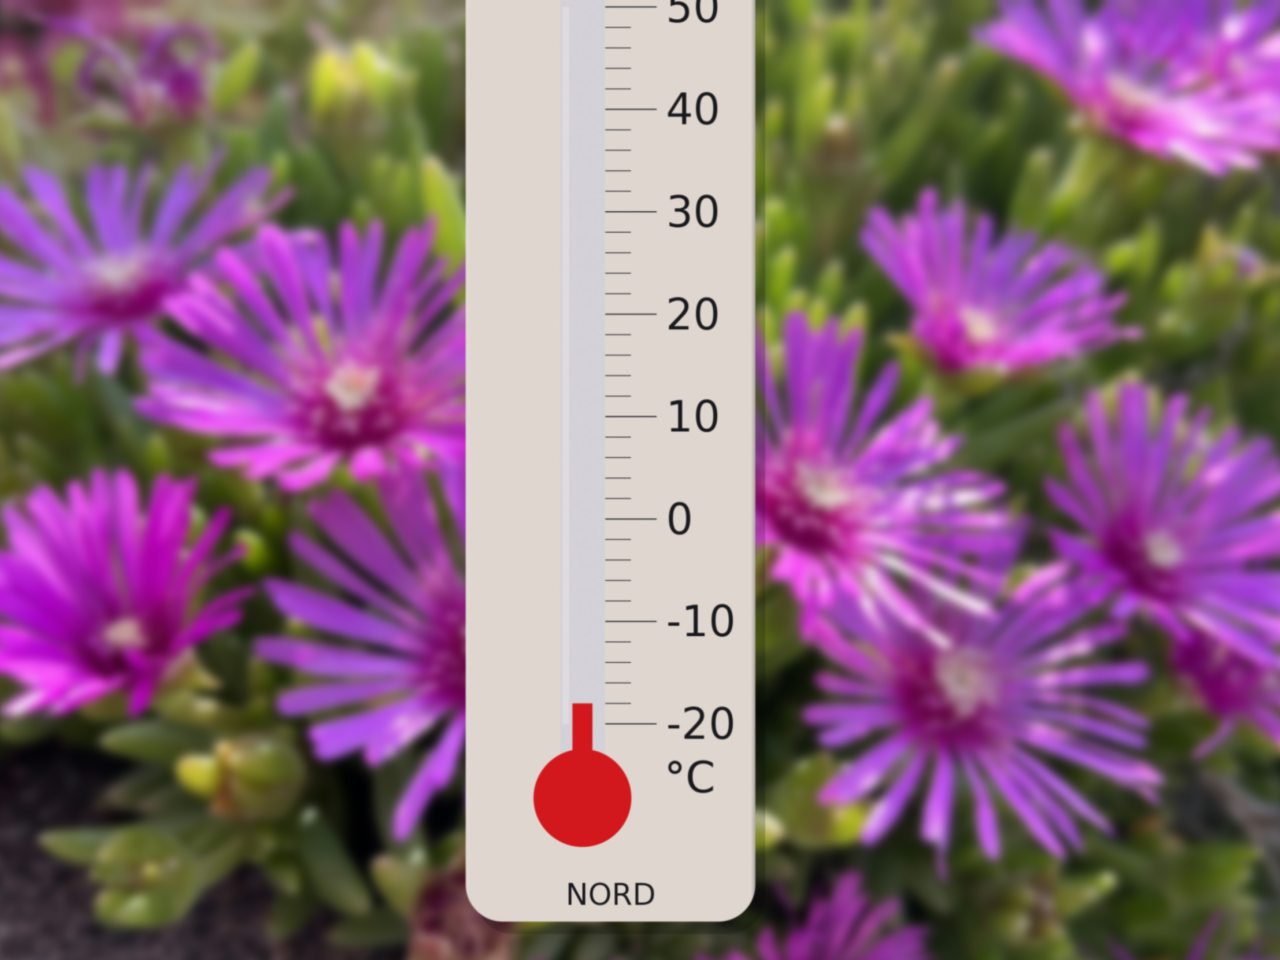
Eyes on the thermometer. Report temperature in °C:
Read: -18 °C
